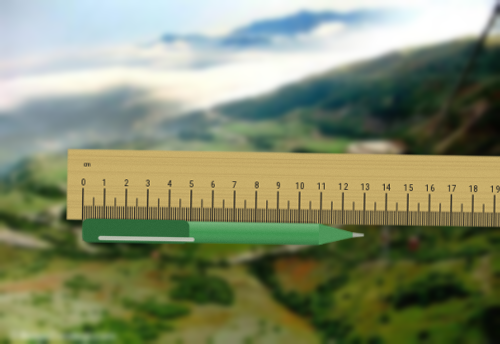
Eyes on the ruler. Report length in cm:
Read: 13 cm
